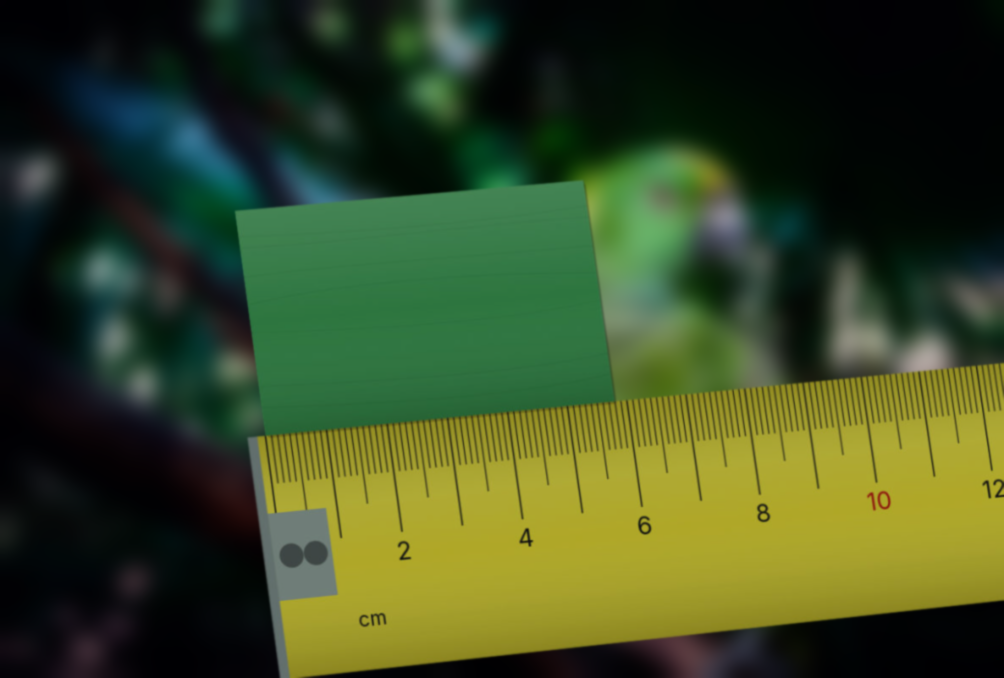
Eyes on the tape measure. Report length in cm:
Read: 5.8 cm
